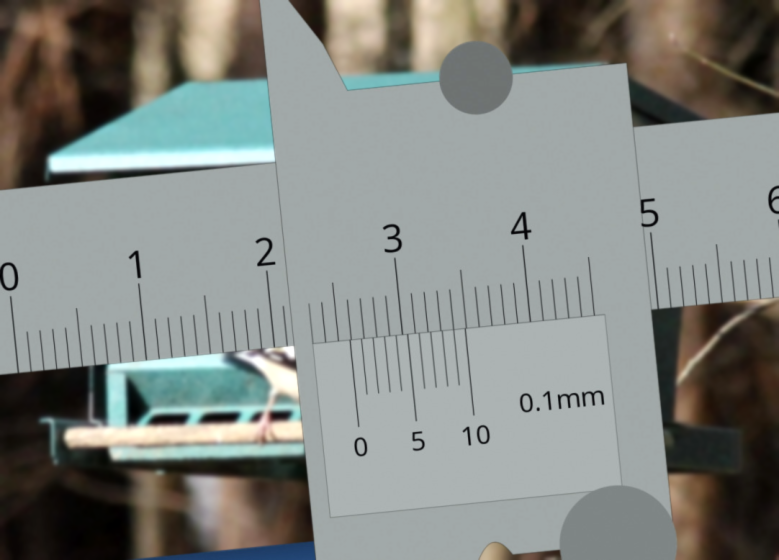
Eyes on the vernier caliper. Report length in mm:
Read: 25.9 mm
